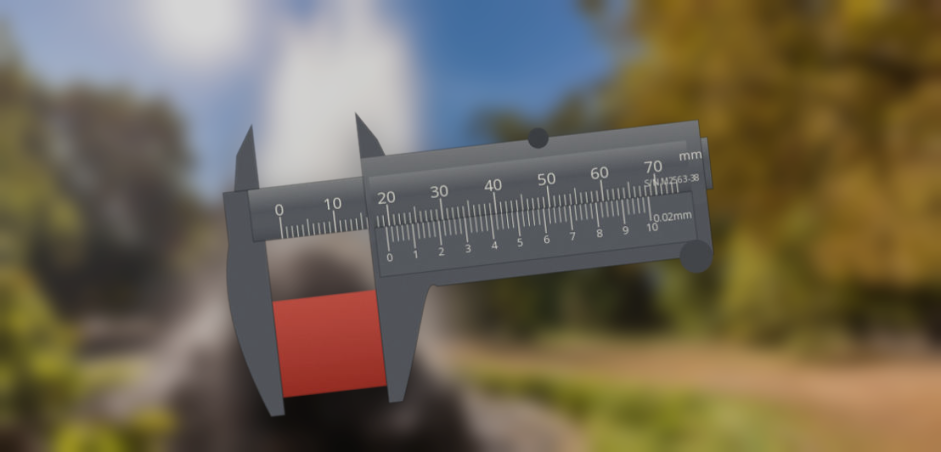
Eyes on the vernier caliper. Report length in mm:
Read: 19.4 mm
